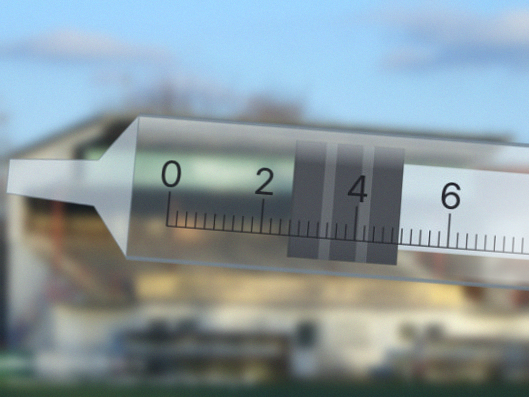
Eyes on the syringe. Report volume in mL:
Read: 2.6 mL
